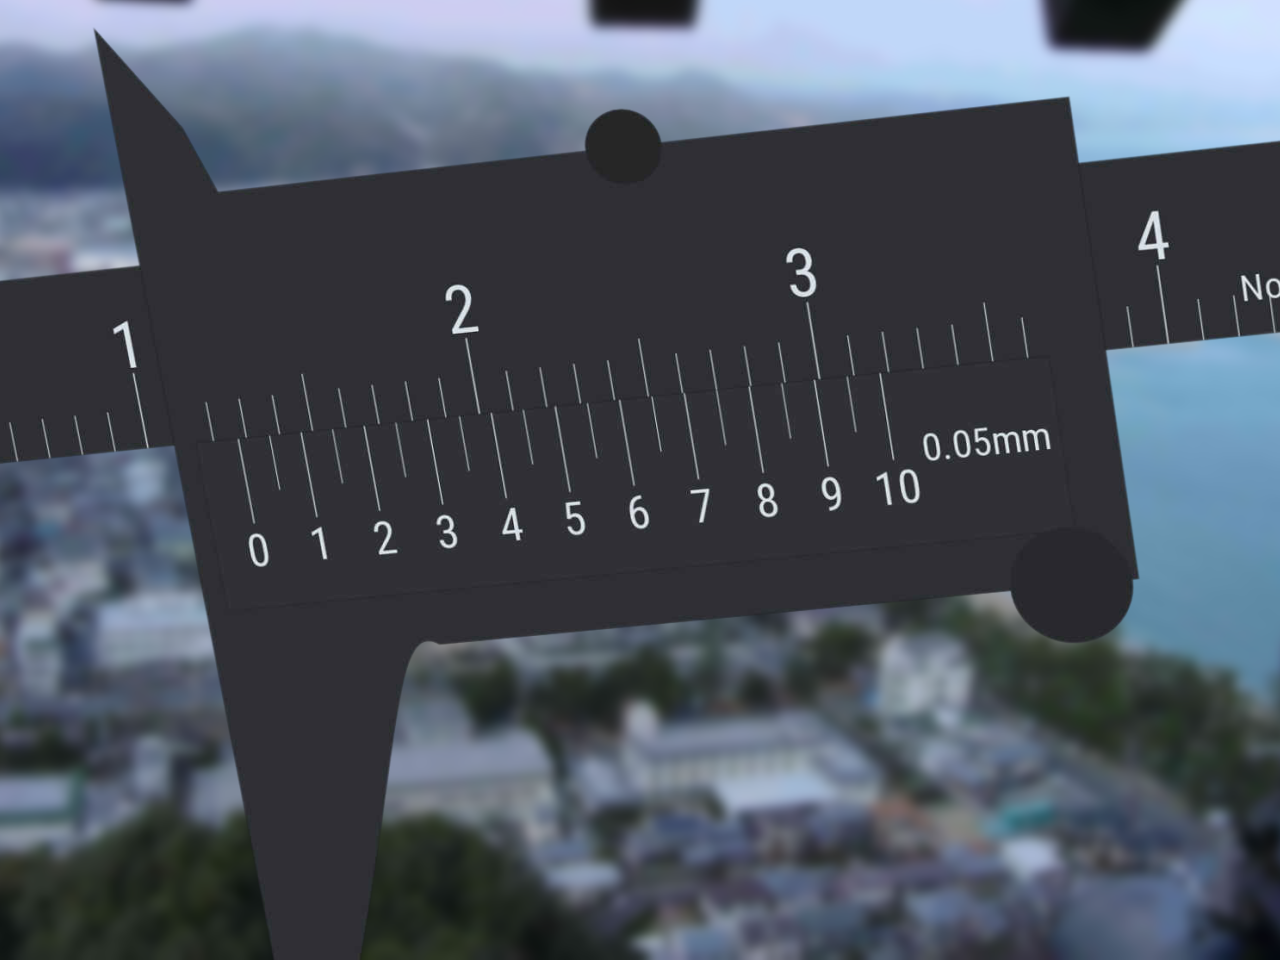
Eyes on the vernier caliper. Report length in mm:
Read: 12.75 mm
